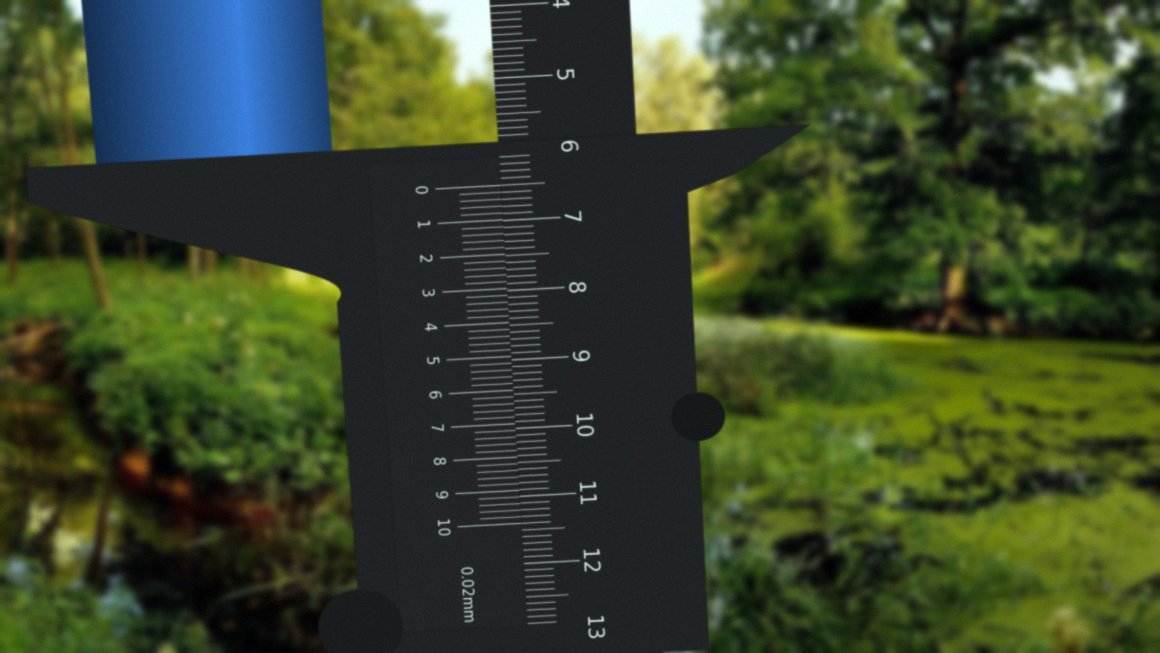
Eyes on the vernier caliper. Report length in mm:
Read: 65.0 mm
